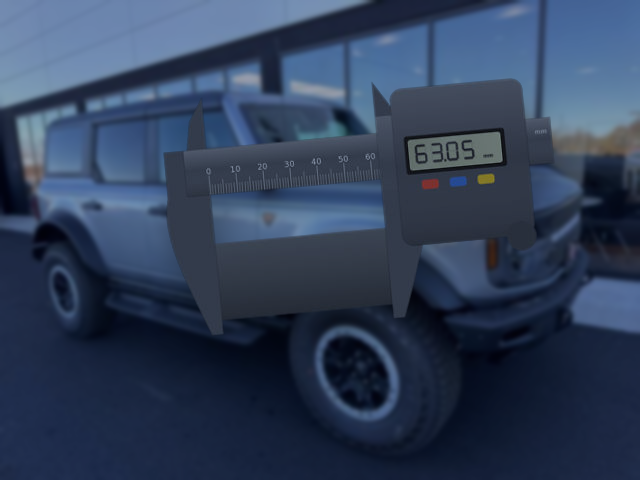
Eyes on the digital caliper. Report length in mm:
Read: 63.05 mm
